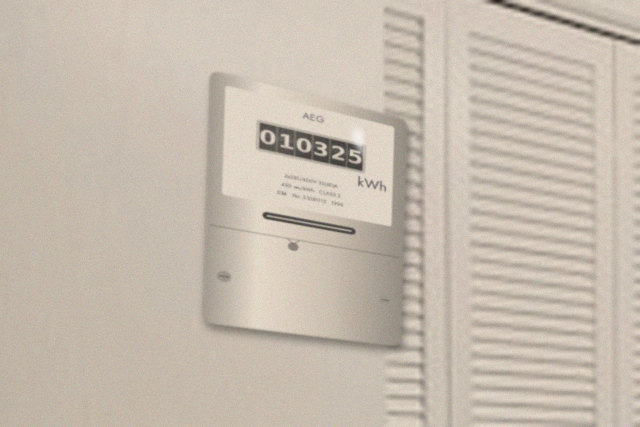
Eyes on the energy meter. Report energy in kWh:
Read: 10325 kWh
